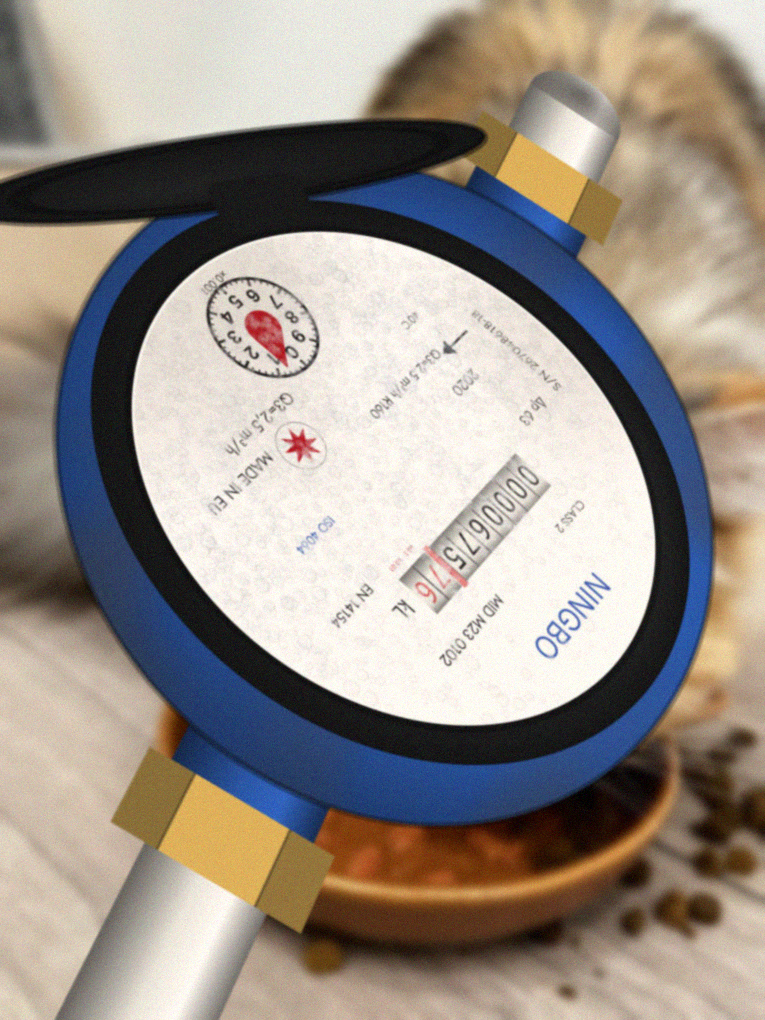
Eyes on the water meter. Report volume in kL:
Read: 675.760 kL
